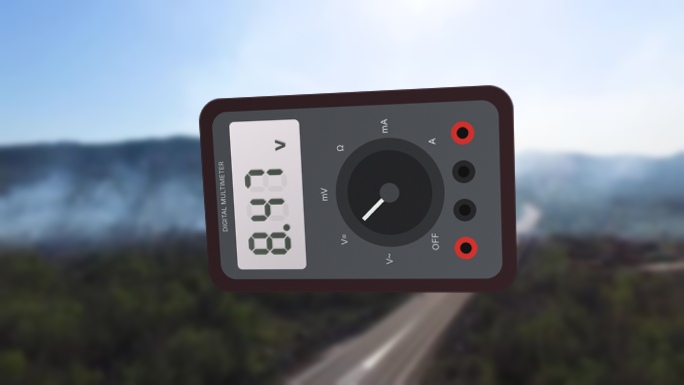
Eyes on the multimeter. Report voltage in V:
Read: 8.47 V
